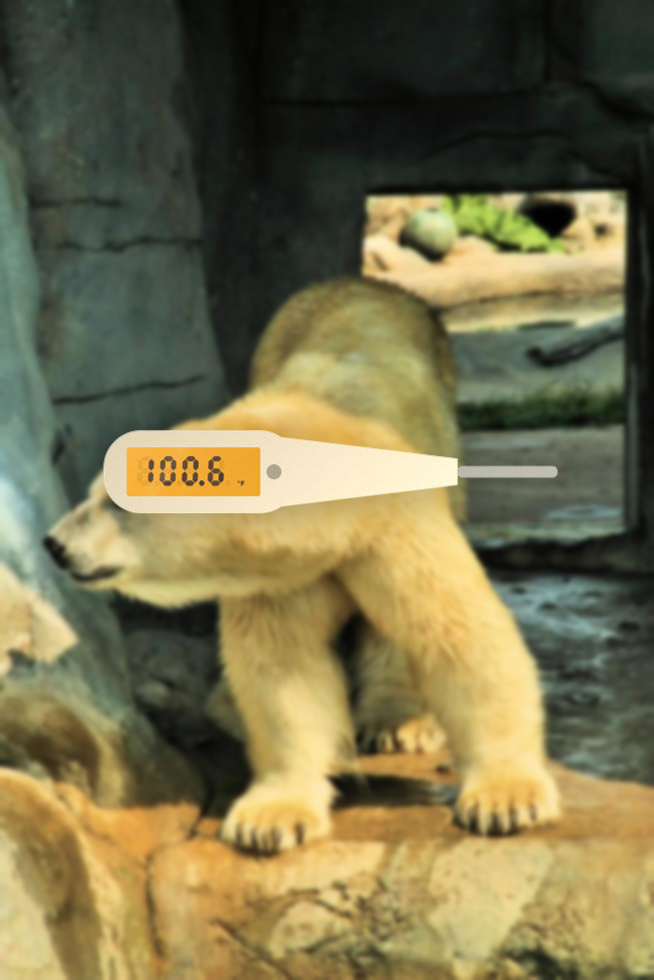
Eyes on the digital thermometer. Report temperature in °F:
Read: 100.6 °F
